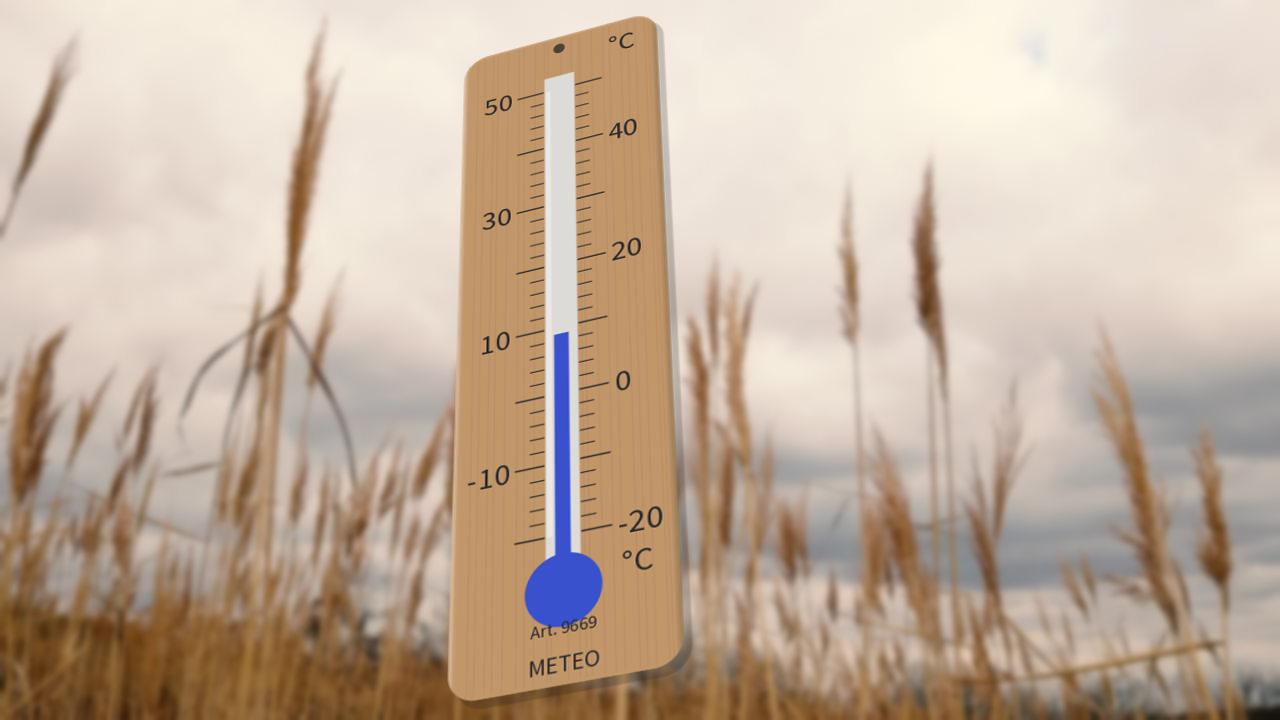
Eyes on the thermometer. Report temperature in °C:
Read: 9 °C
